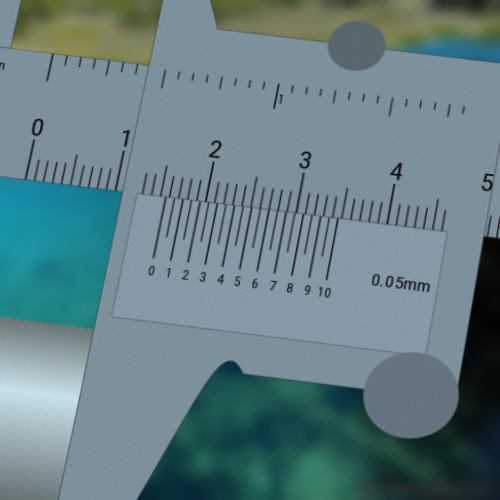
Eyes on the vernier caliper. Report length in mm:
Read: 15.6 mm
